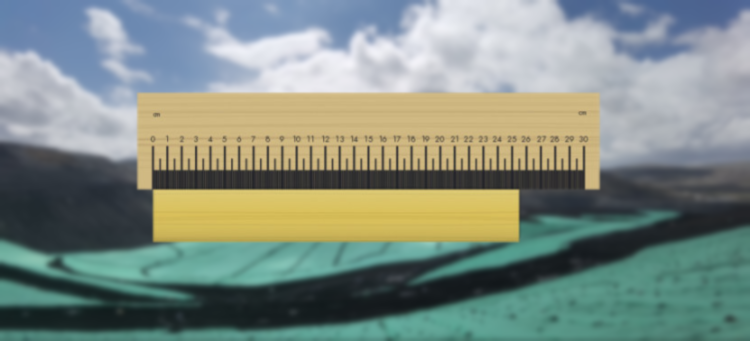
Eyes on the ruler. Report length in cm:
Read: 25.5 cm
